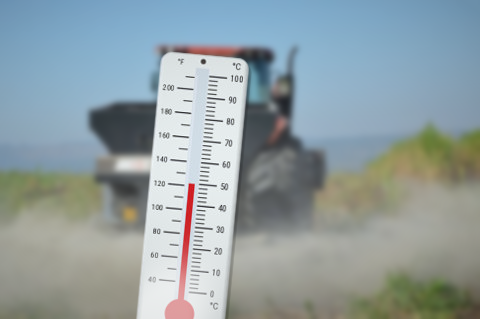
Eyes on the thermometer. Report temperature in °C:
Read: 50 °C
